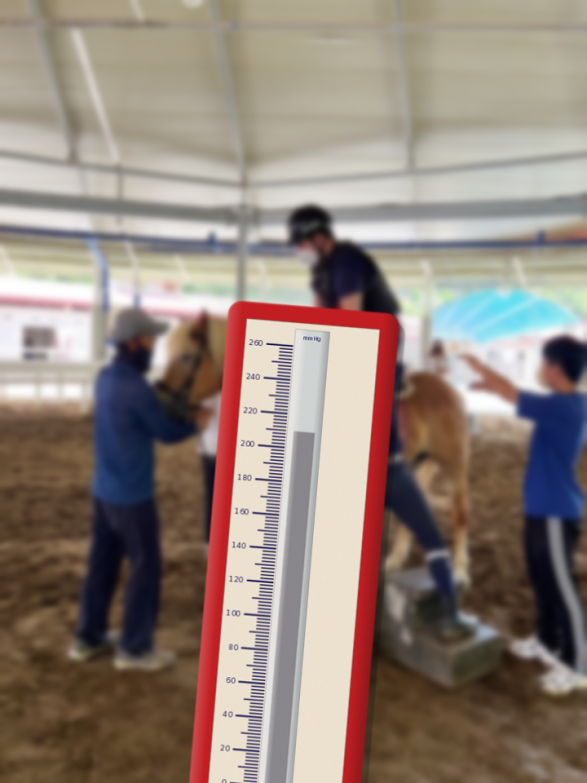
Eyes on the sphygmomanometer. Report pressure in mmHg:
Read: 210 mmHg
